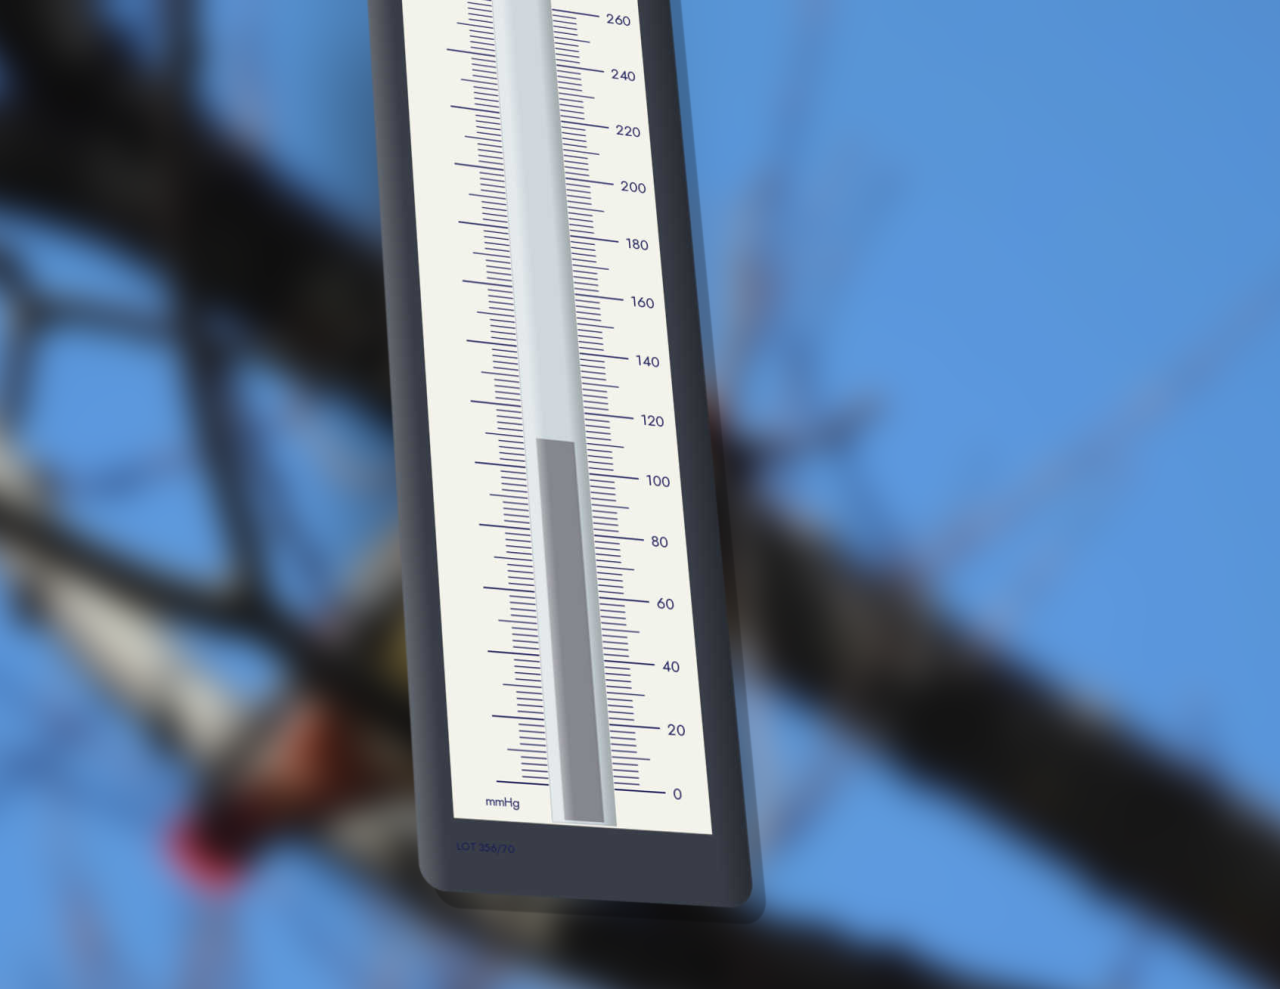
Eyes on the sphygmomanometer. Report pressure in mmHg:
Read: 110 mmHg
